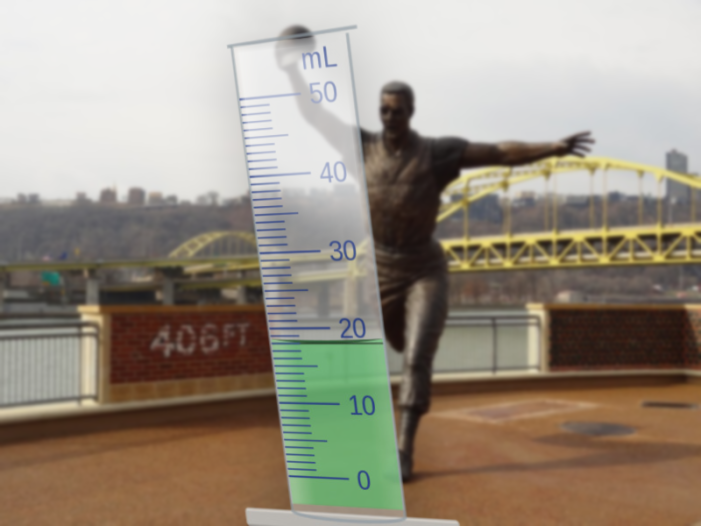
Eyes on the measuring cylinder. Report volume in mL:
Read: 18 mL
